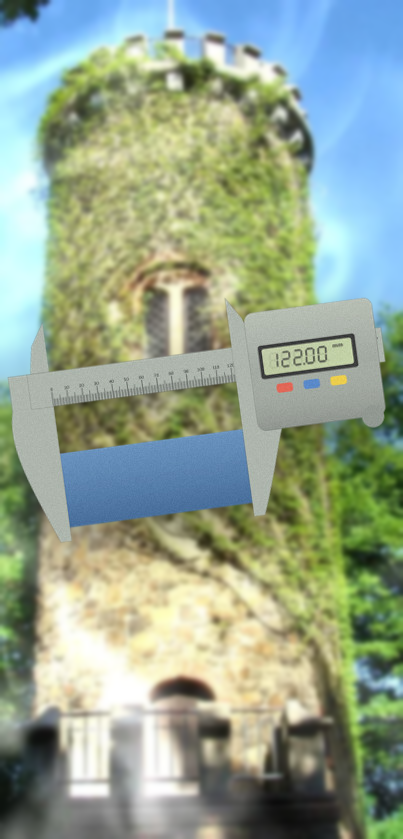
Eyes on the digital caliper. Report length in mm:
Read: 122.00 mm
